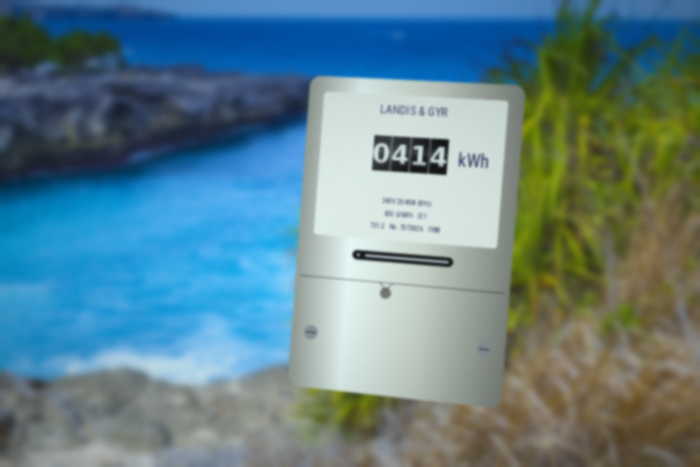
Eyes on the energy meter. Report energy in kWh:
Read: 414 kWh
